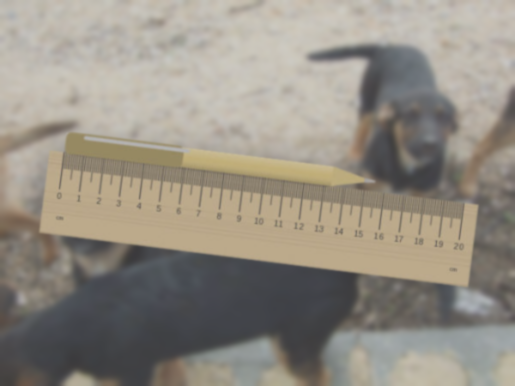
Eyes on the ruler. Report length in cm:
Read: 15.5 cm
